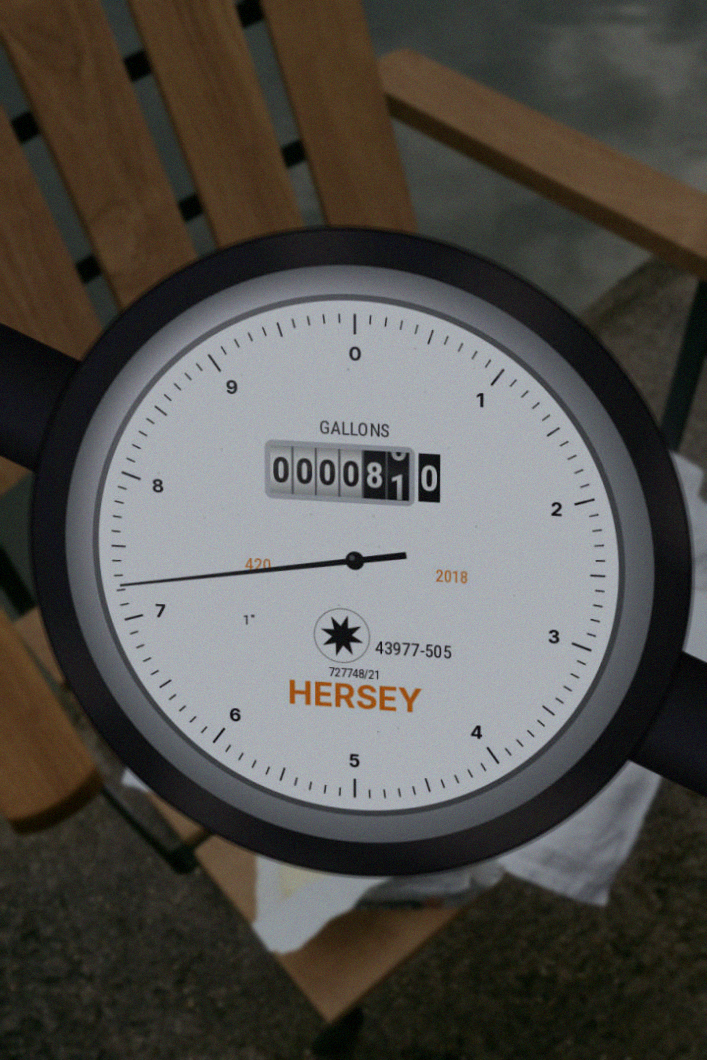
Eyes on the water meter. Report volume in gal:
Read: 807.2 gal
